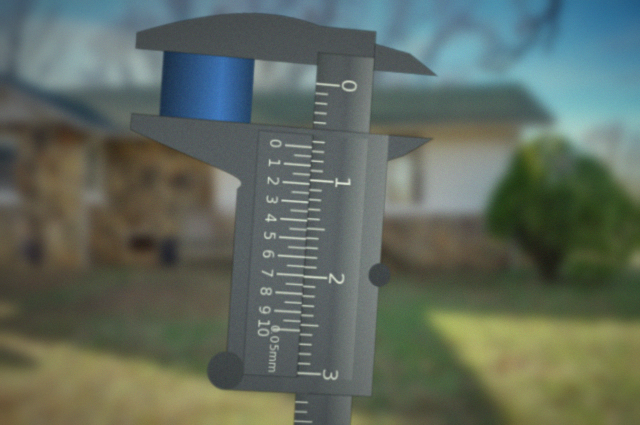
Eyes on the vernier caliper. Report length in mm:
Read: 6.6 mm
